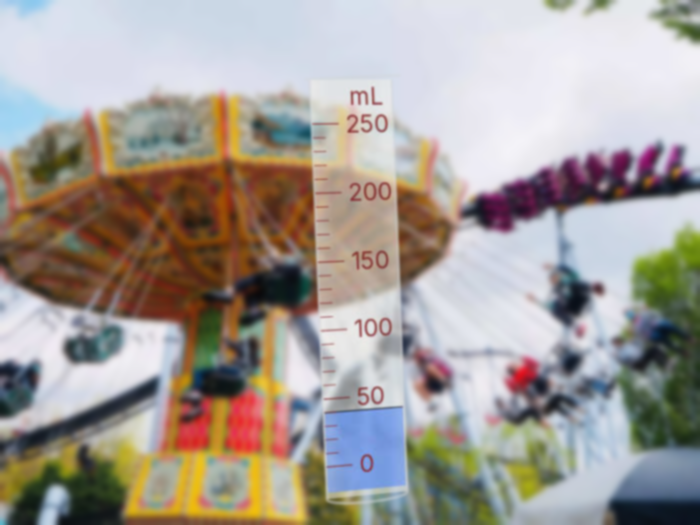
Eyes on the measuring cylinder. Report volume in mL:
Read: 40 mL
